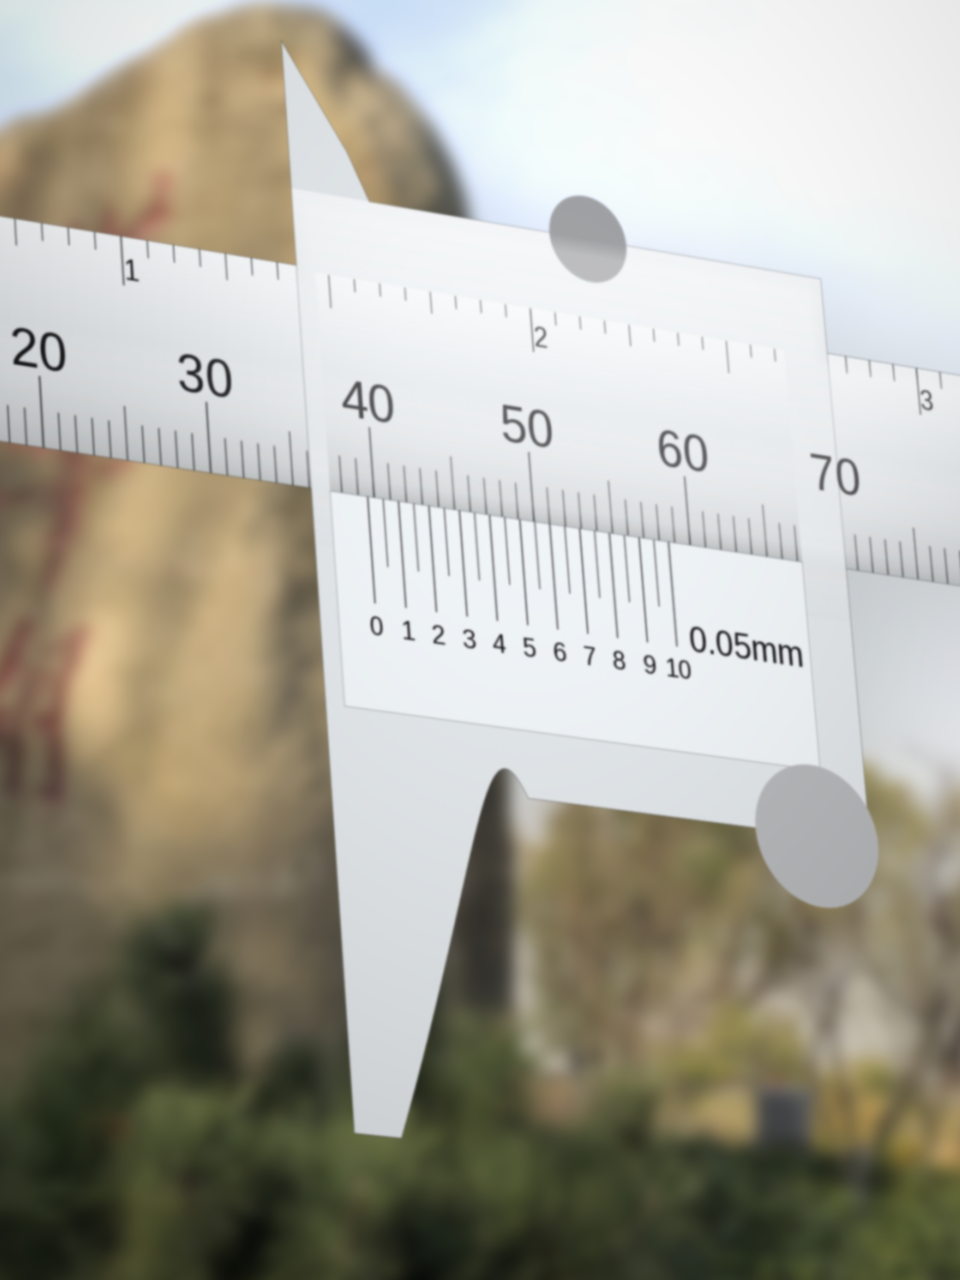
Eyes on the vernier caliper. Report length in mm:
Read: 39.6 mm
